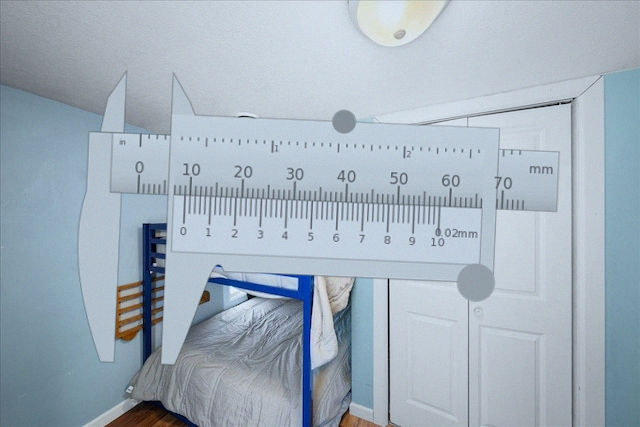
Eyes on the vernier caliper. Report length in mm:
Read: 9.0 mm
